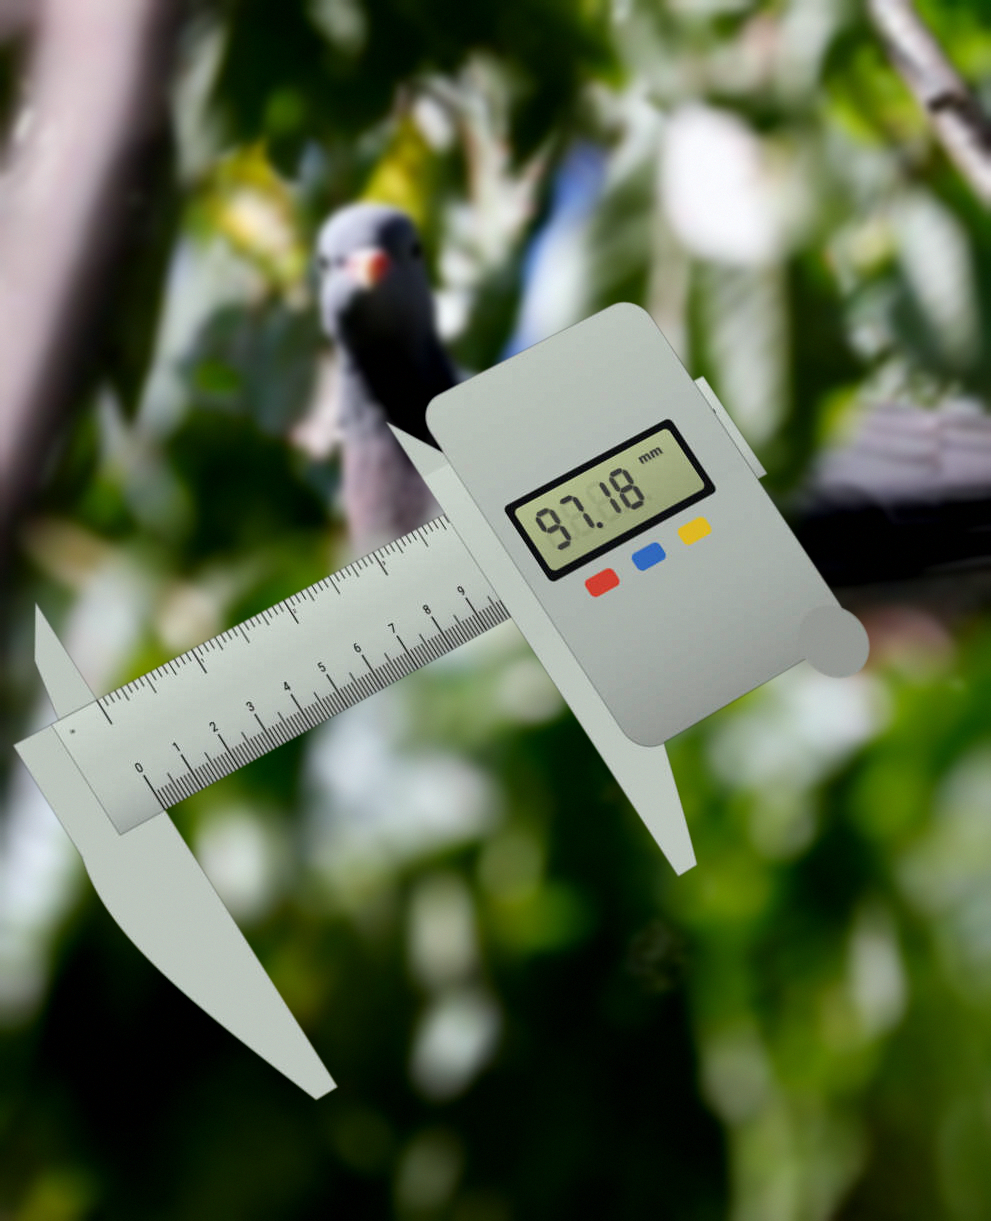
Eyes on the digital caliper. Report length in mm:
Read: 97.18 mm
